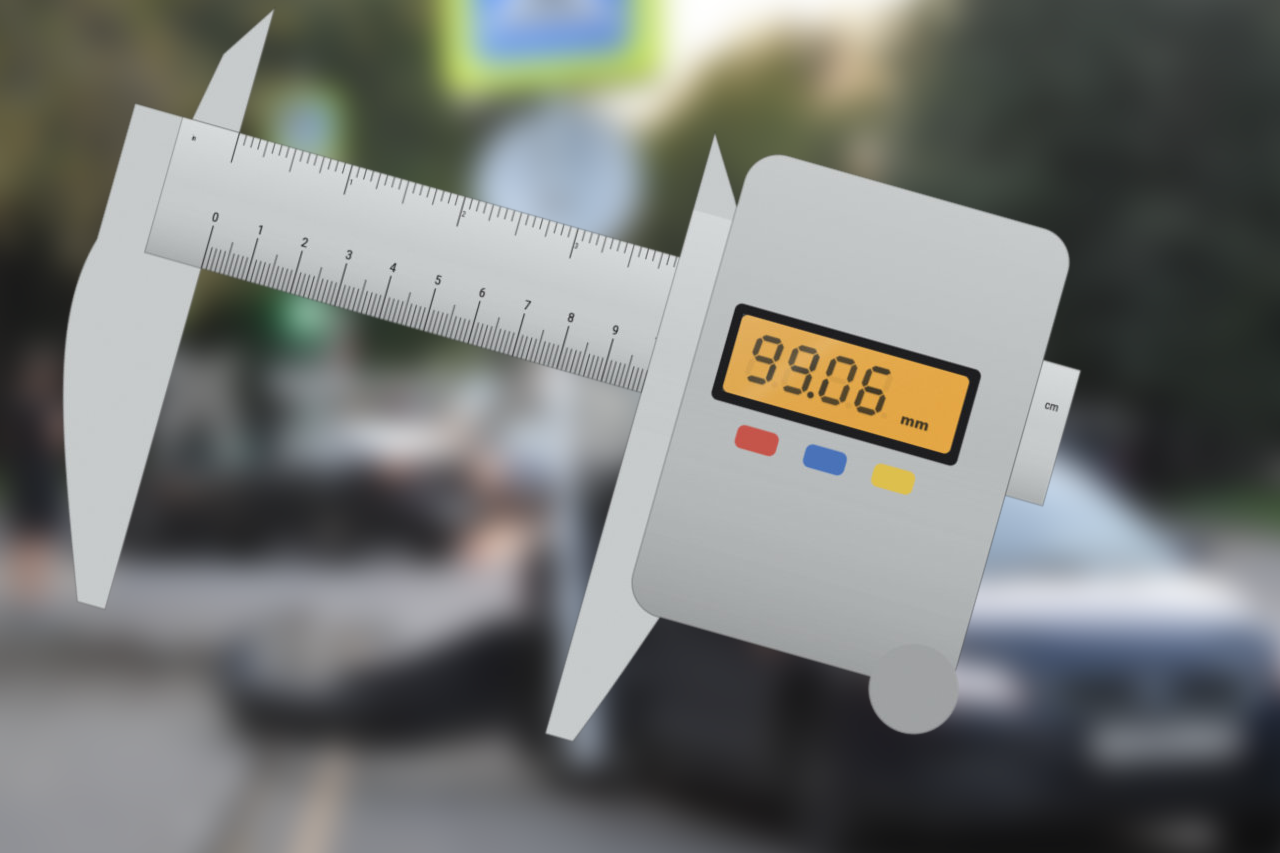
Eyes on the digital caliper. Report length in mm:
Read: 99.06 mm
